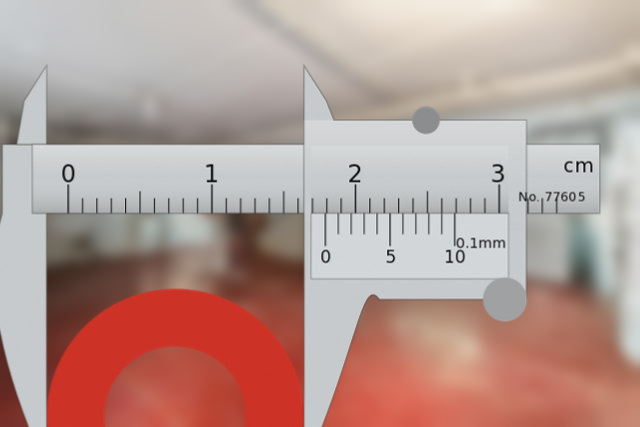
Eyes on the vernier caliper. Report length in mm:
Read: 17.9 mm
